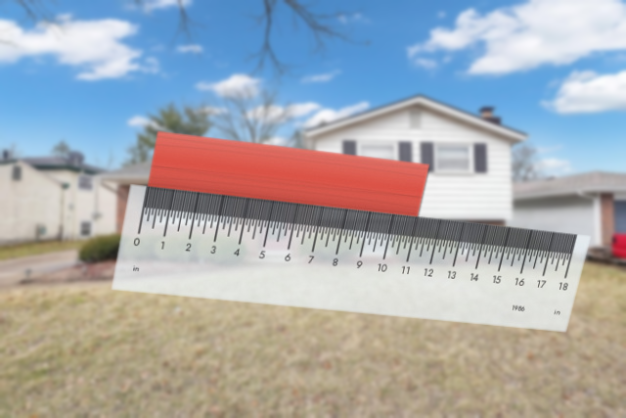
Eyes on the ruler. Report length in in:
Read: 11 in
